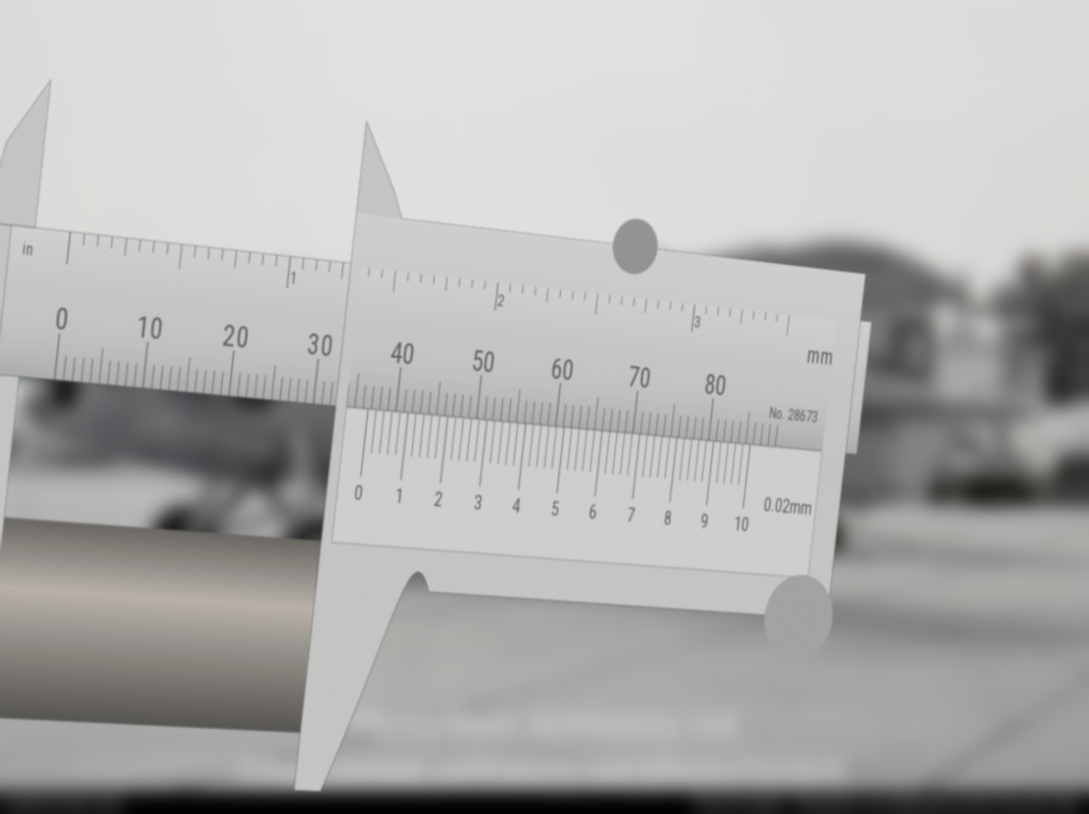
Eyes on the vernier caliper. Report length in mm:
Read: 36.6 mm
